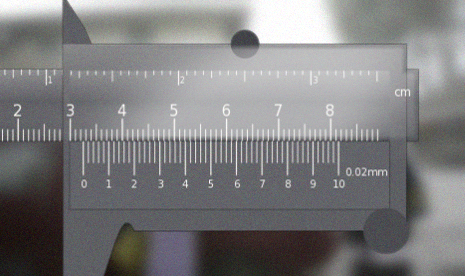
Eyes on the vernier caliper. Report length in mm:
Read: 32.5 mm
